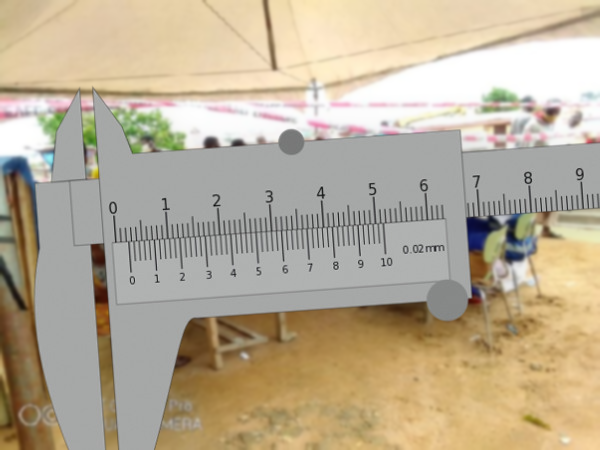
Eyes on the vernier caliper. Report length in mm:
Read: 2.5 mm
